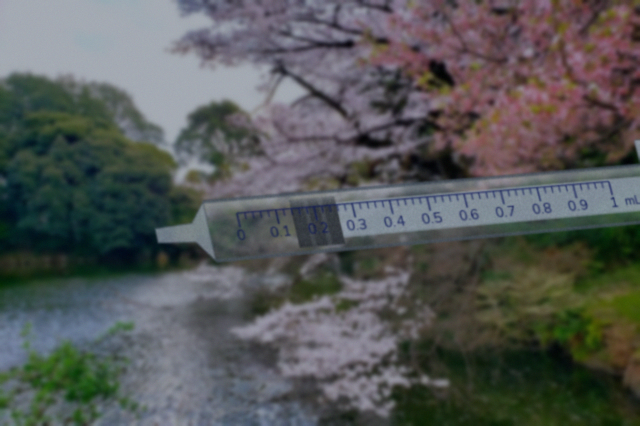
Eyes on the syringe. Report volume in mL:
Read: 0.14 mL
